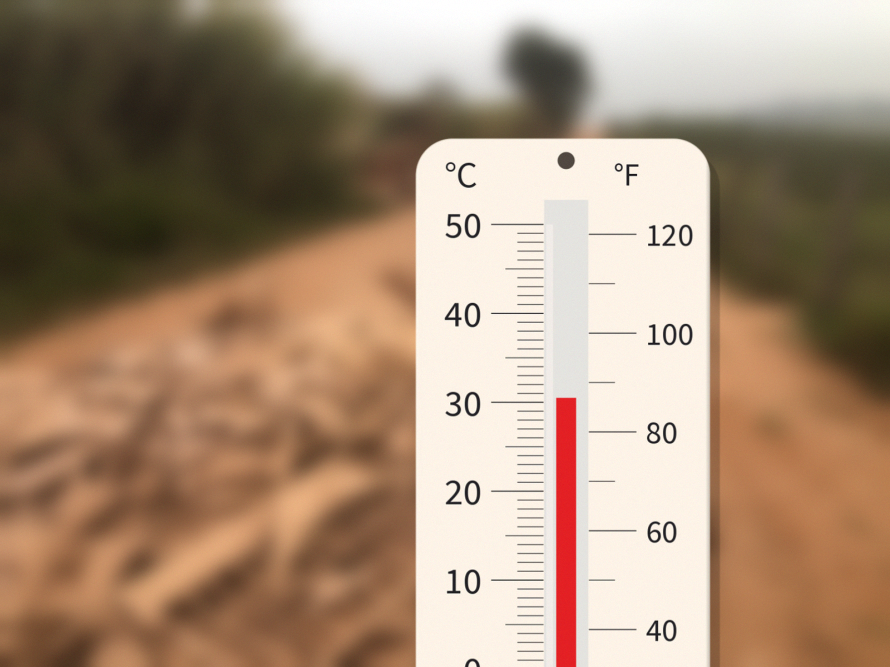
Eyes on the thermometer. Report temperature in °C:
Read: 30.5 °C
